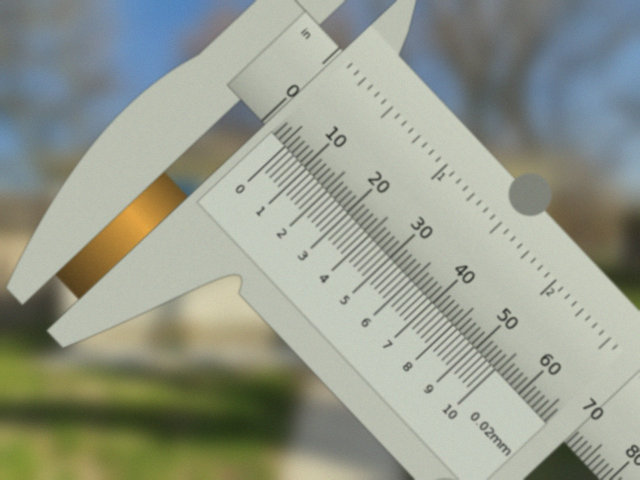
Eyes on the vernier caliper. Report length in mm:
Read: 5.5 mm
